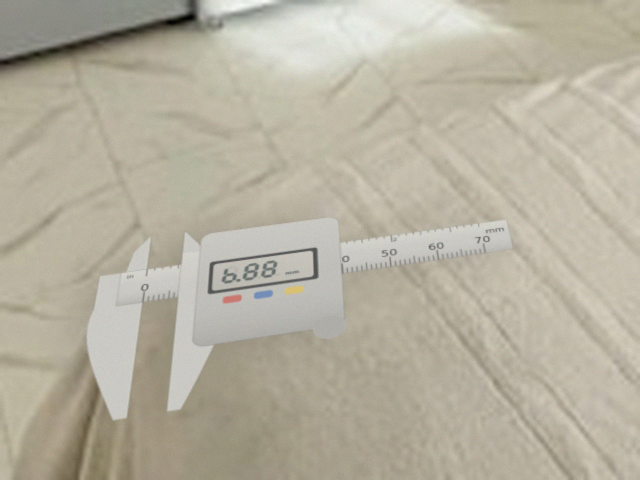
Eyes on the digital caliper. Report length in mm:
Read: 6.88 mm
